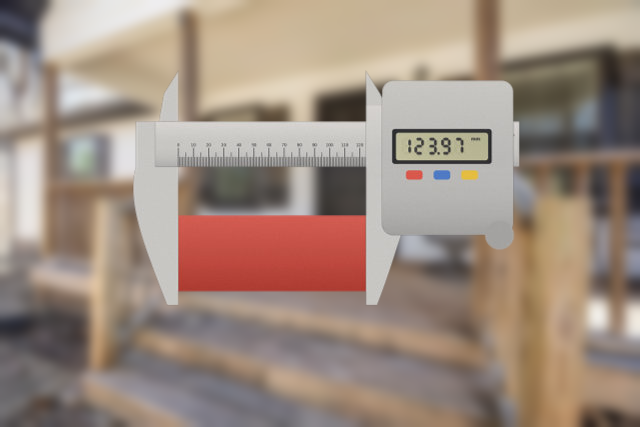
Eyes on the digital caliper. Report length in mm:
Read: 123.97 mm
